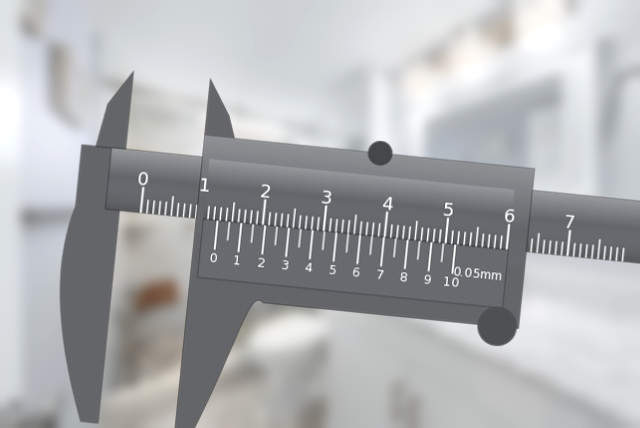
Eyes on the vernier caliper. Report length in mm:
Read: 12.6 mm
